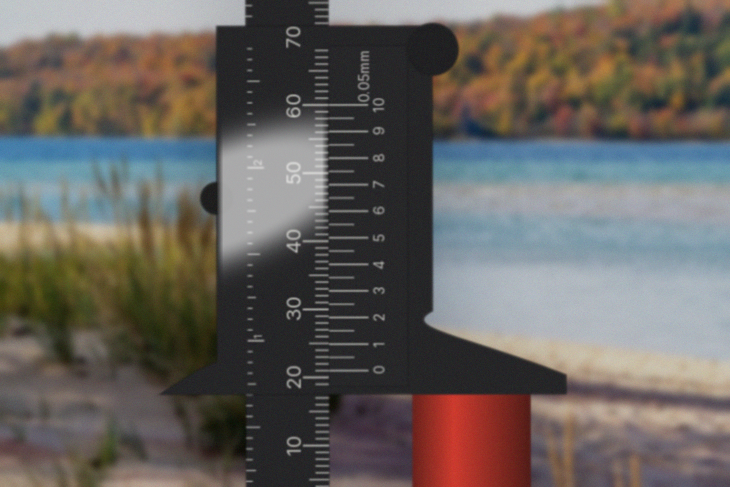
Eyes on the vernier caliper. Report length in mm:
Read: 21.0 mm
